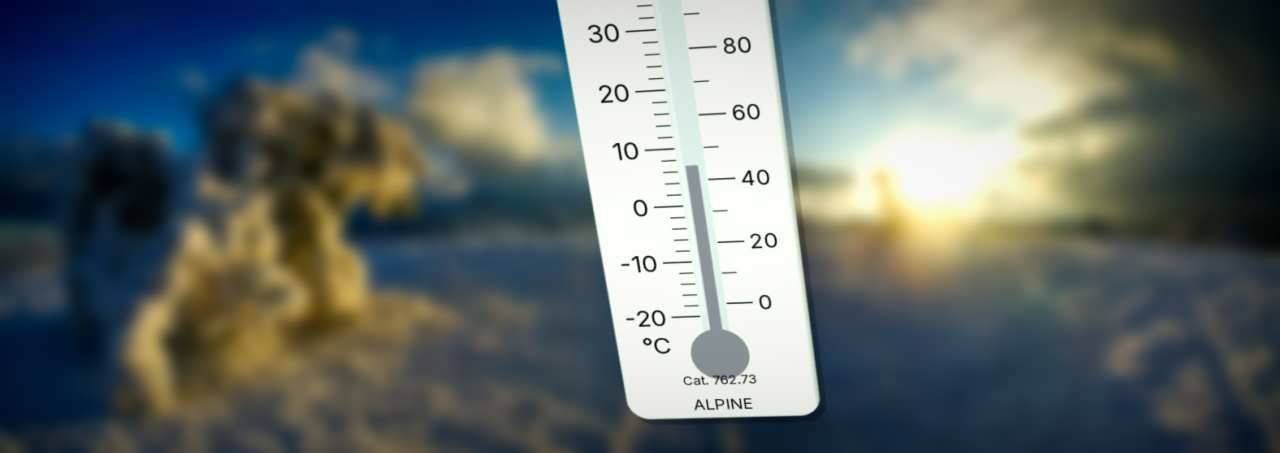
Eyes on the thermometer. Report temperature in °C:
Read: 7 °C
